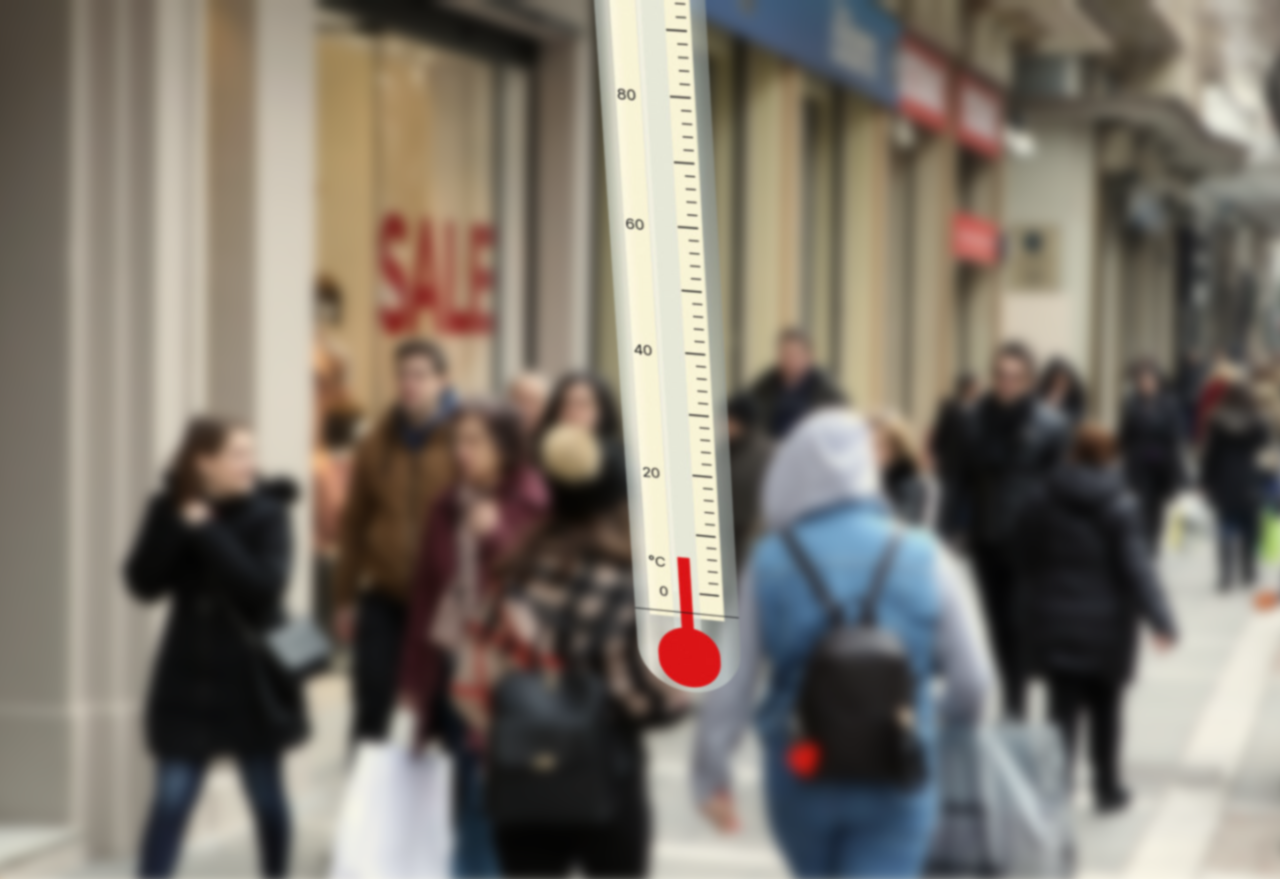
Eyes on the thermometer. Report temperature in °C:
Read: 6 °C
